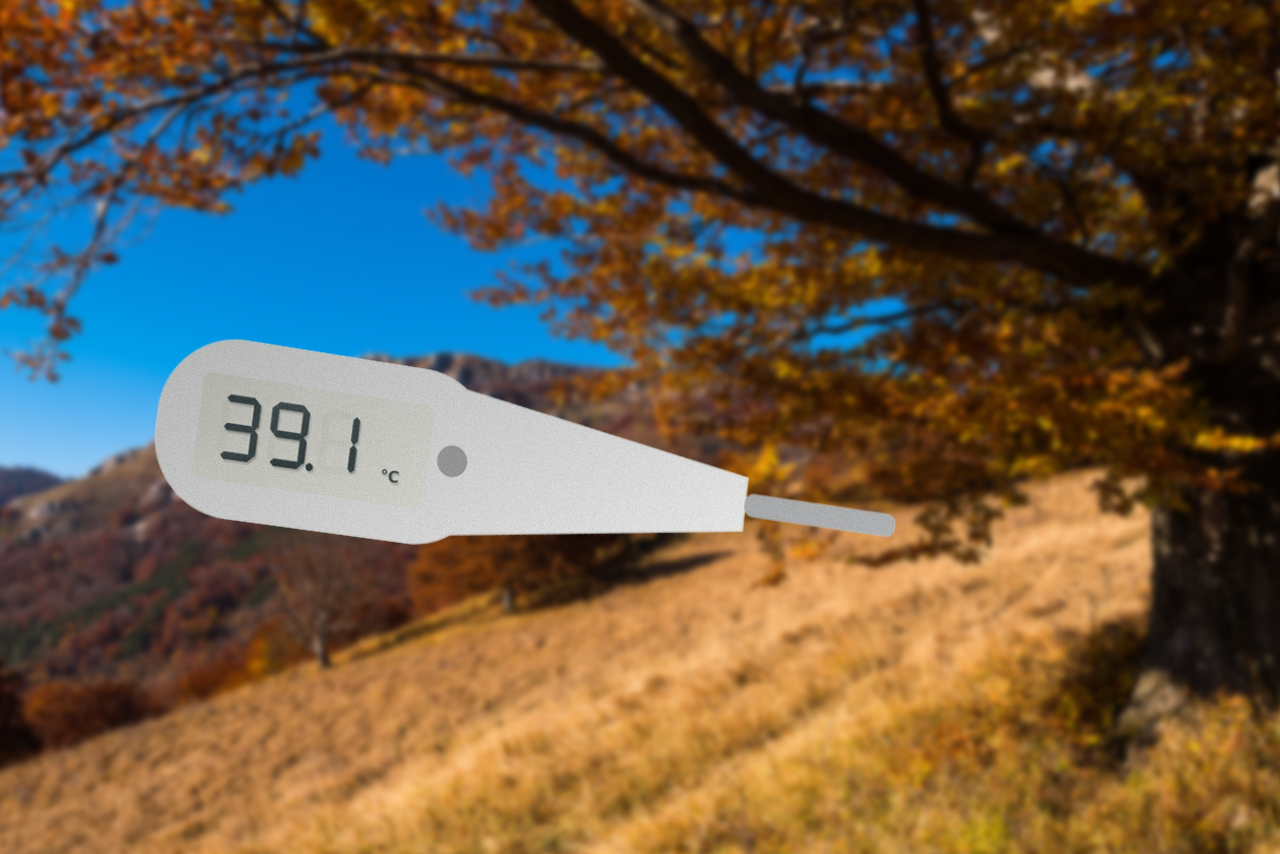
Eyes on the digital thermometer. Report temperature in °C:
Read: 39.1 °C
